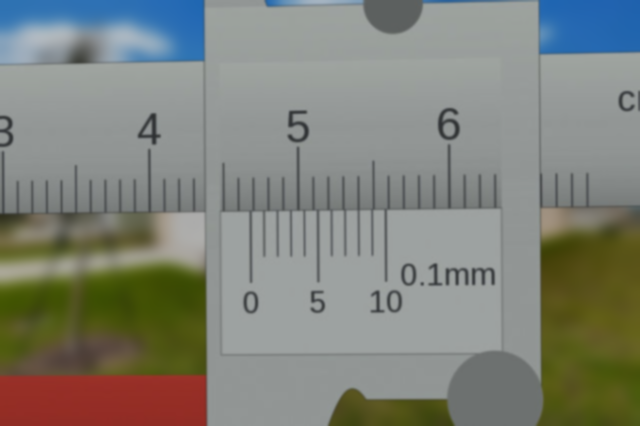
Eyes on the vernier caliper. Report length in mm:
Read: 46.8 mm
